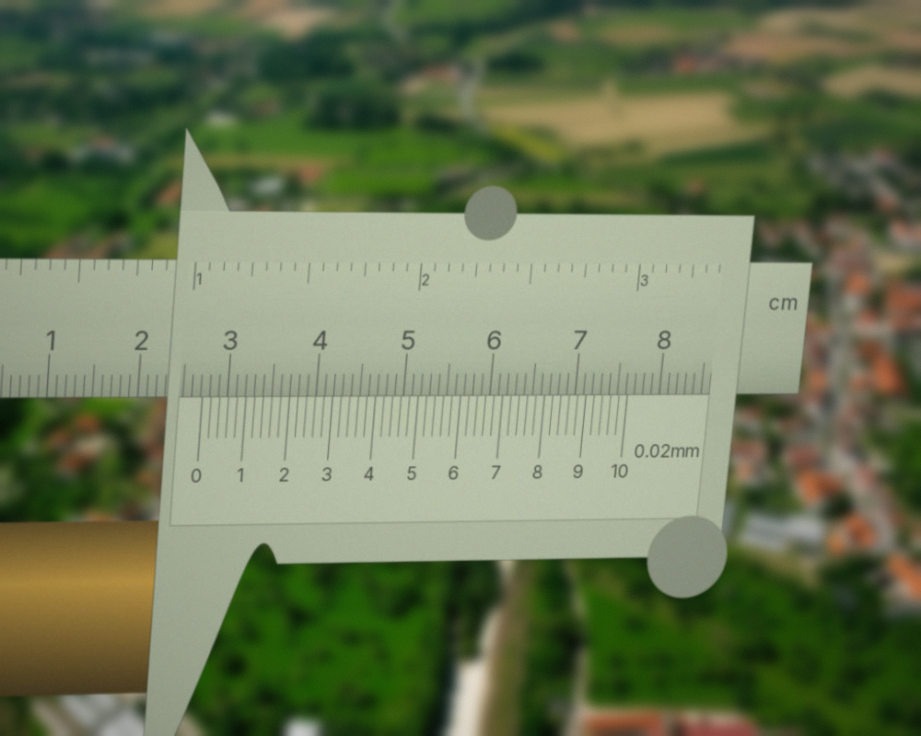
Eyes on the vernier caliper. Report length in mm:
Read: 27.2 mm
